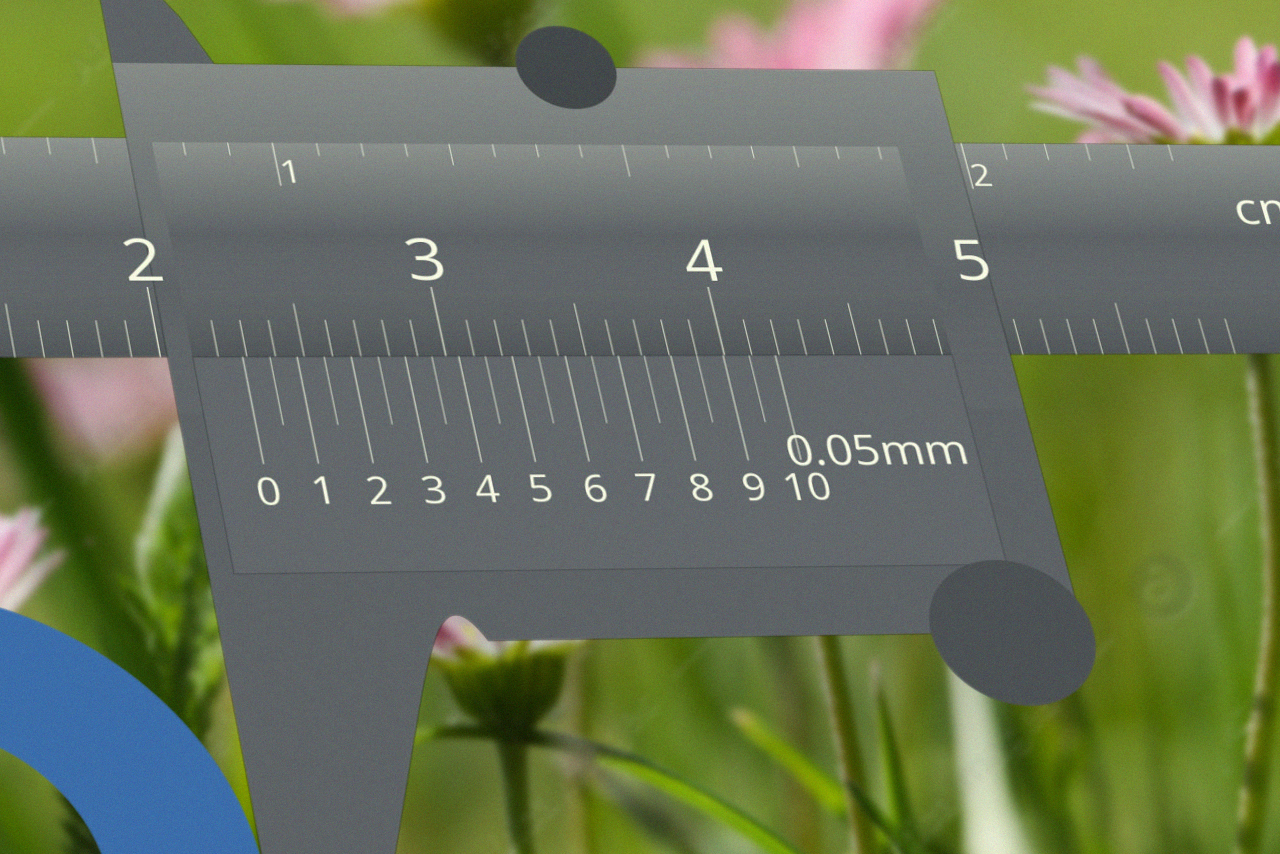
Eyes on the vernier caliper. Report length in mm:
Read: 22.85 mm
